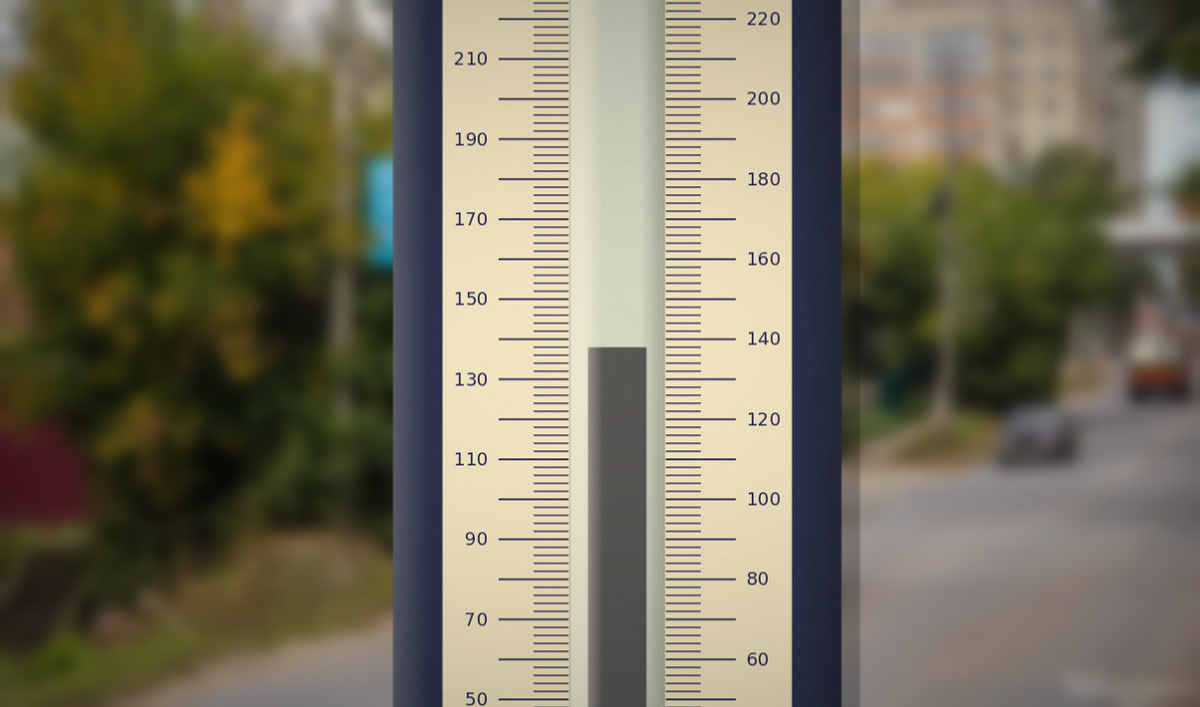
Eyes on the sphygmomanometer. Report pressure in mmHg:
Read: 138 mmHg
